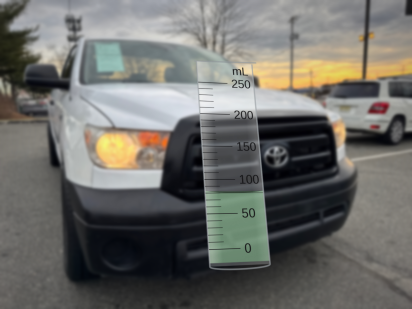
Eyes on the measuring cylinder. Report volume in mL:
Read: 80 mL
